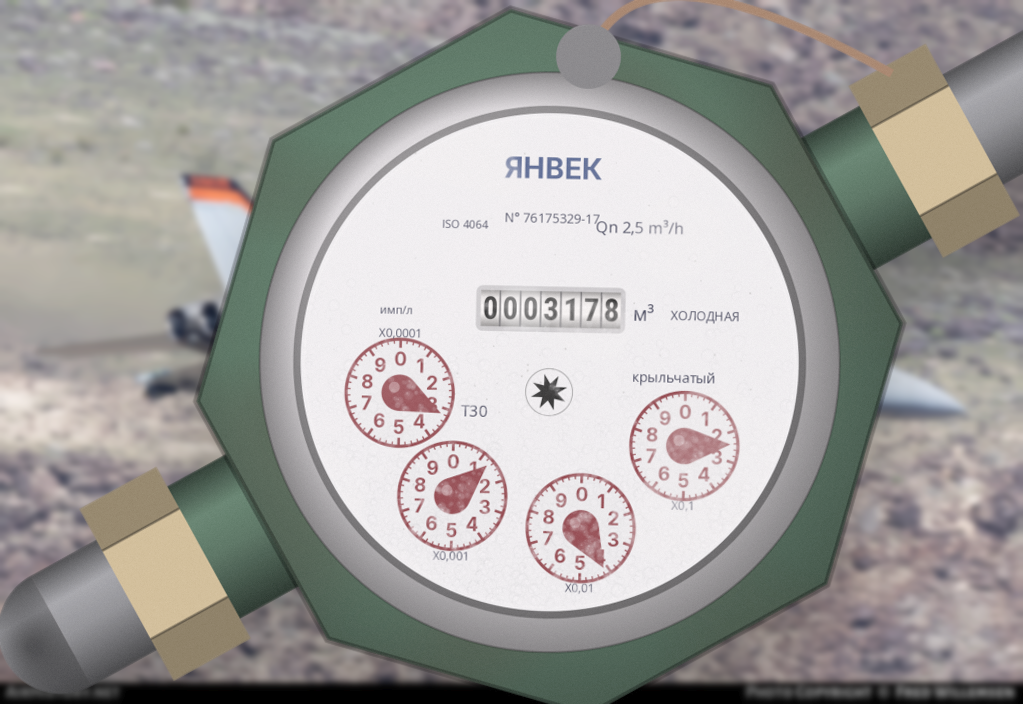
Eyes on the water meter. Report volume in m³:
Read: 3178.2413 m³
